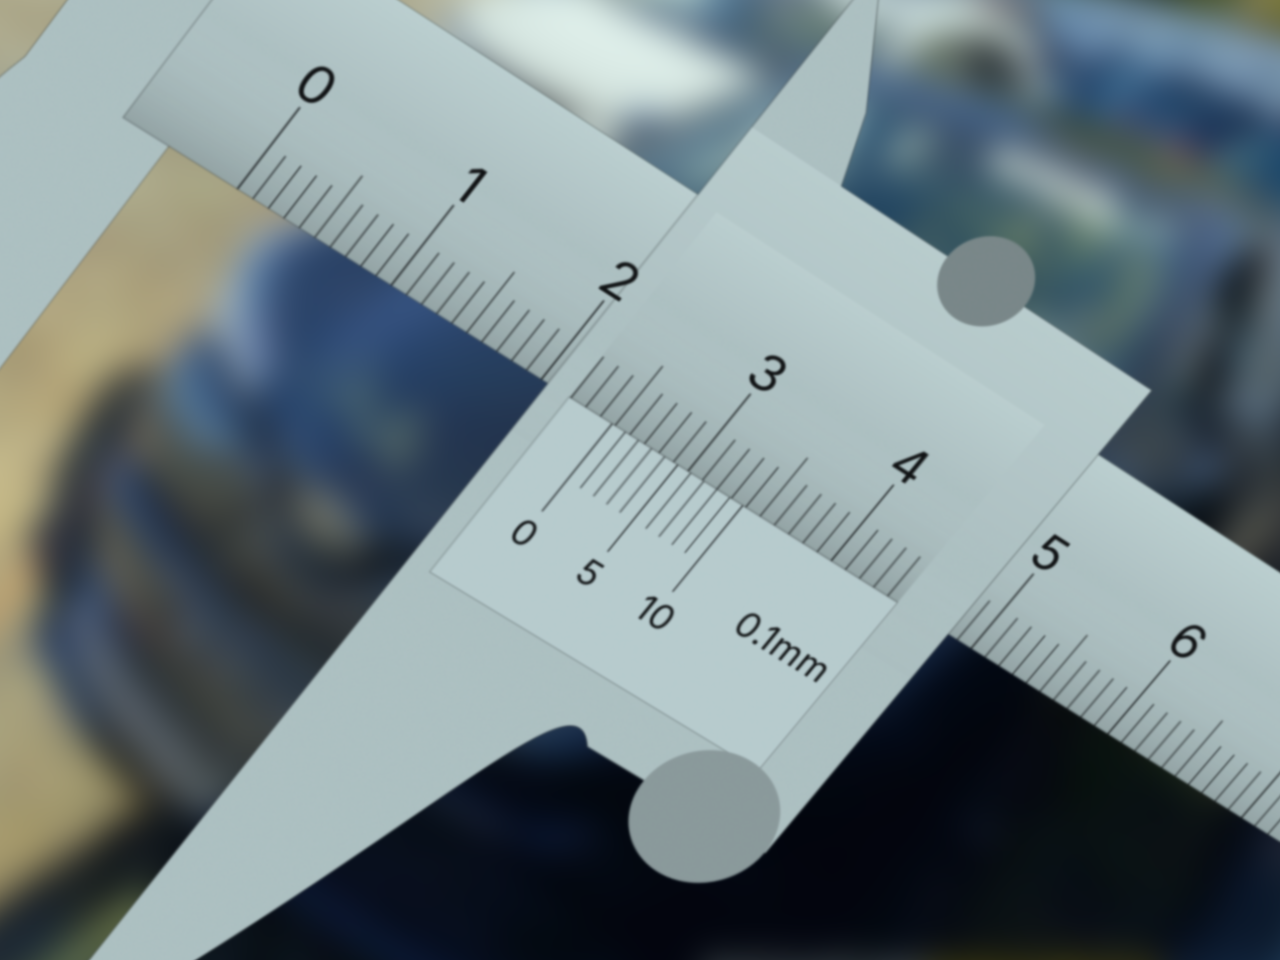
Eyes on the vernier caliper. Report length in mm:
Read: 24.8 mm
